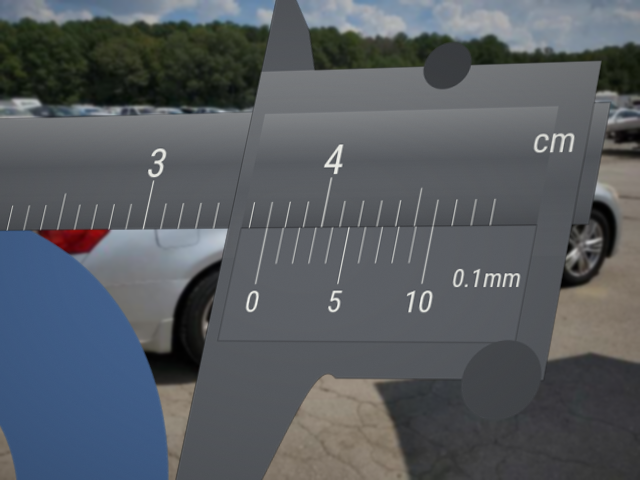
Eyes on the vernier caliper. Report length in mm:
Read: 37.0 mm
